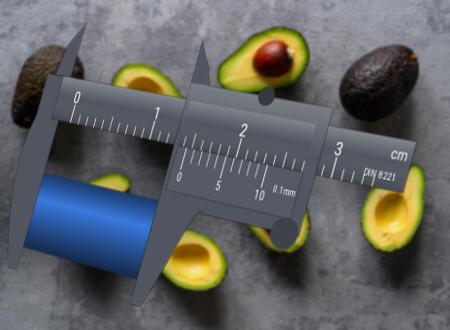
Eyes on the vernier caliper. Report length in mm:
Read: 14.4 mm
